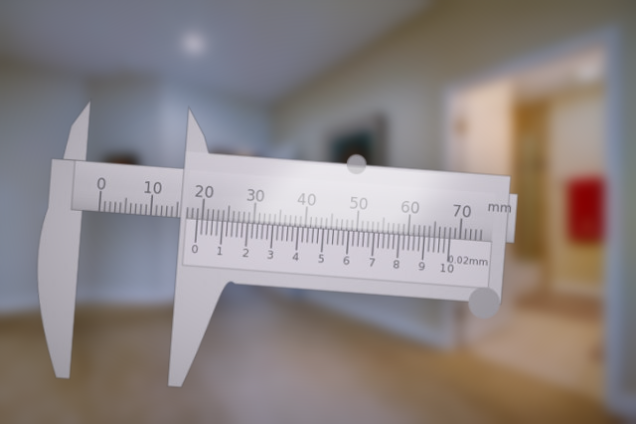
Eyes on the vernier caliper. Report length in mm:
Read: 19.0 mm
